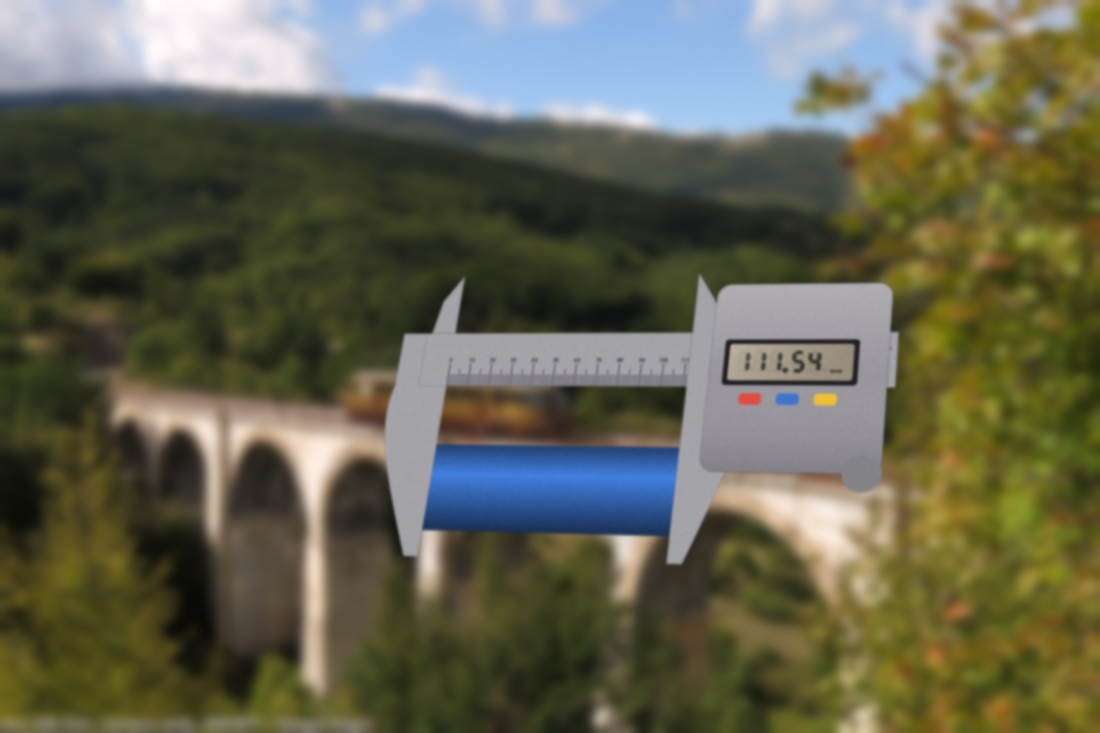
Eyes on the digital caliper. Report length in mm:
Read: 111.54 mm
